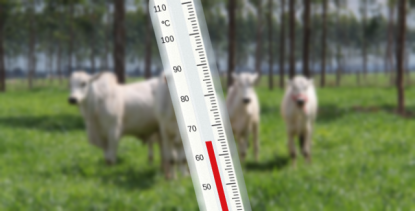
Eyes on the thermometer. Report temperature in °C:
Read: 65 °C
